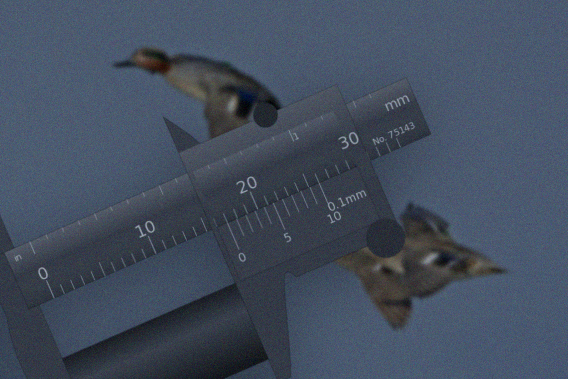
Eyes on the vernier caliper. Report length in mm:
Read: 17.0 mm
